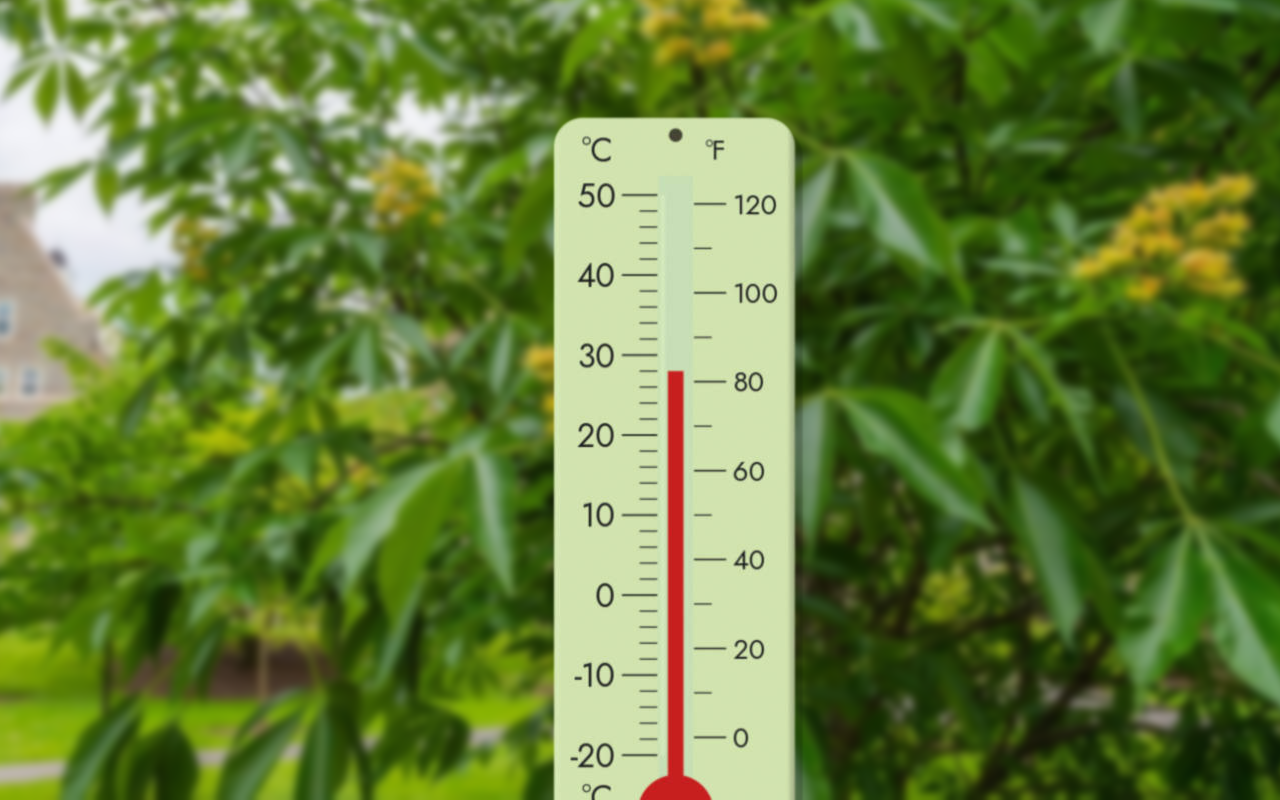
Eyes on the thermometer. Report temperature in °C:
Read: 28 °C
